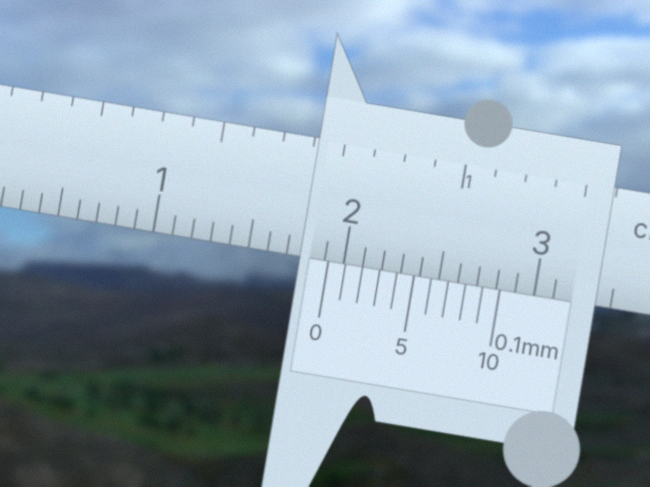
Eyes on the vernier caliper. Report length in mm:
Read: 19.2 mm
